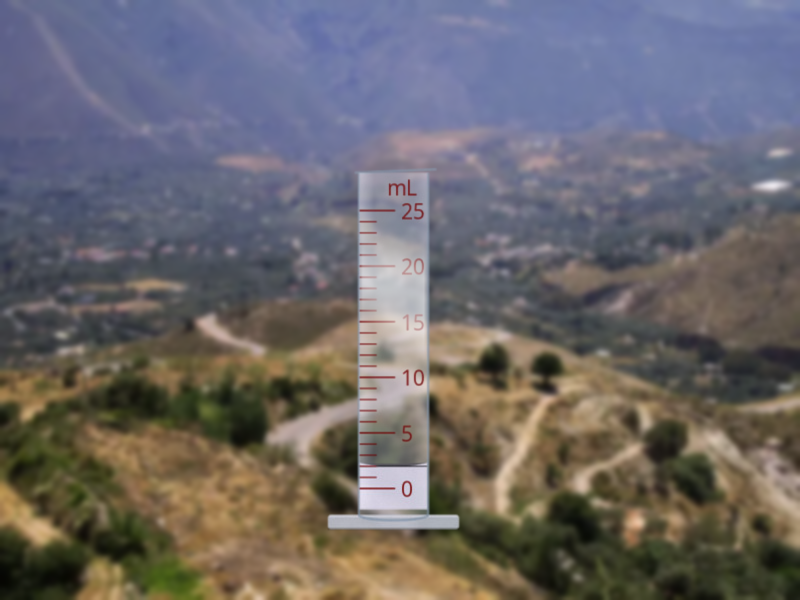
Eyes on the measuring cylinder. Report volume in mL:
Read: 2 mL
